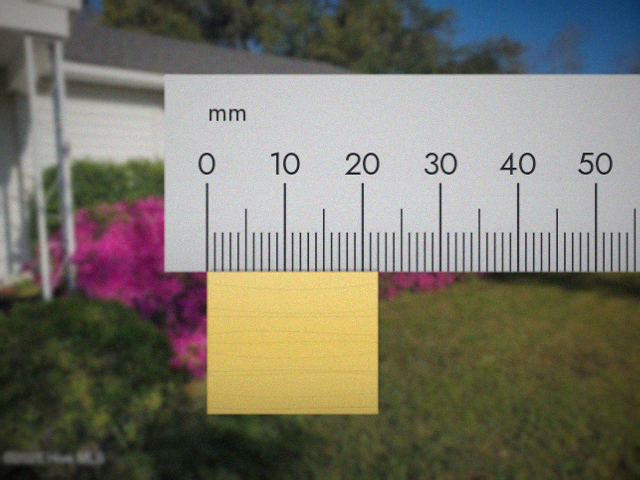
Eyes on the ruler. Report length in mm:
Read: 22 mm
